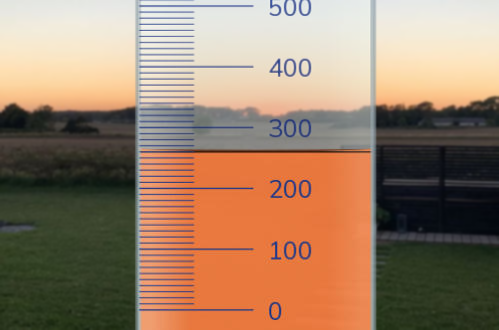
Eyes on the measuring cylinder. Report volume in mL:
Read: 260 mL
